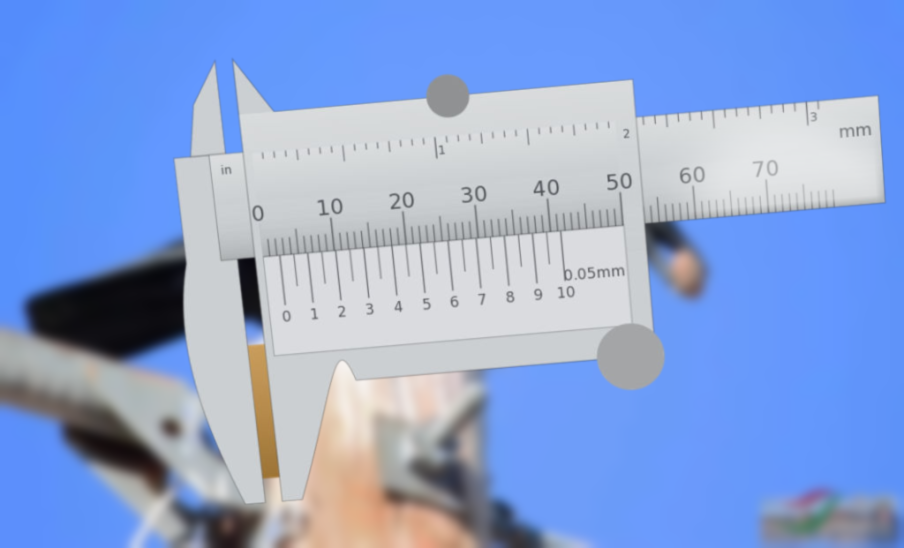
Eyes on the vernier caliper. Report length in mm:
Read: 2.4 mm
